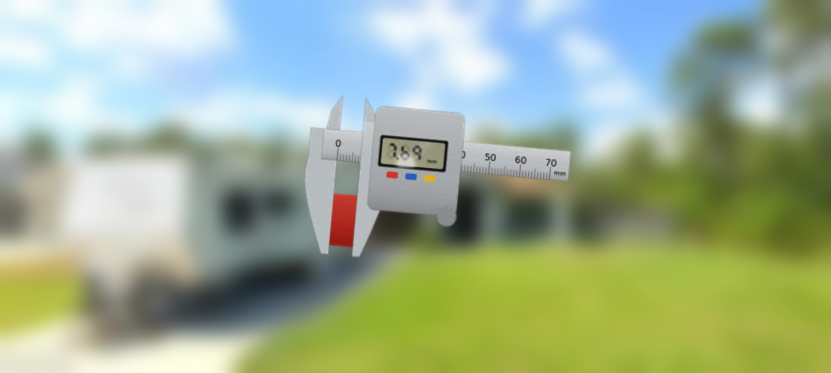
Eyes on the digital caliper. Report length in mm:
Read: 7.69 mm
